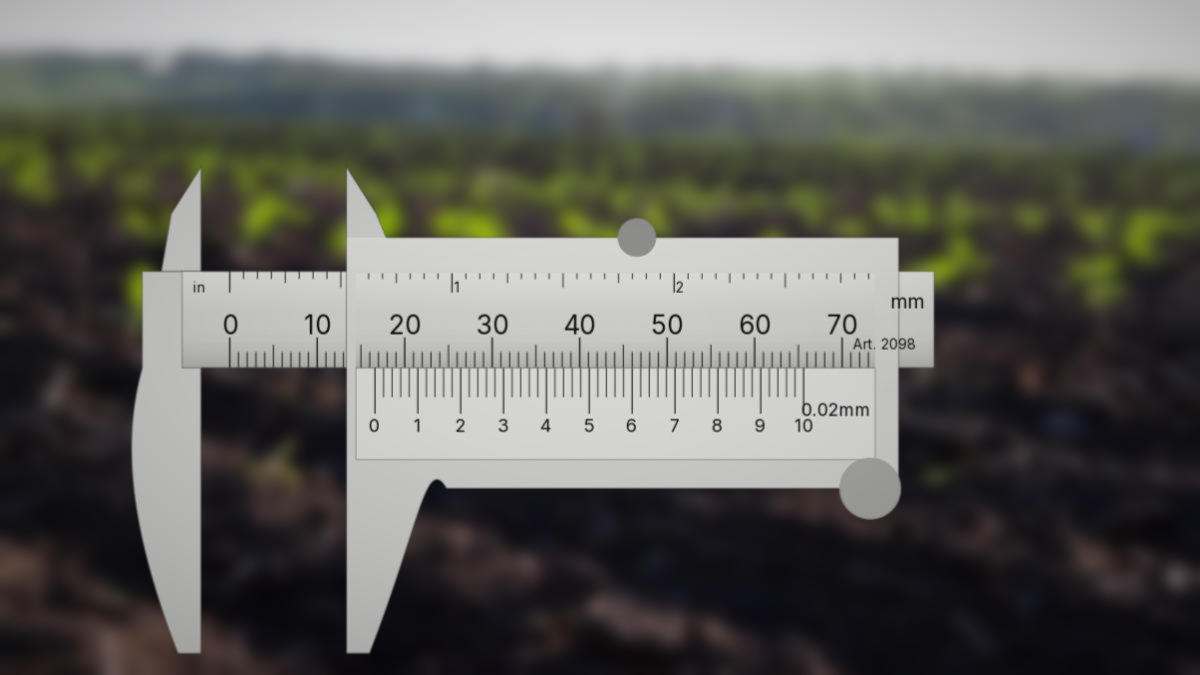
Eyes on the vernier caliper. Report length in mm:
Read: 16.6 mm
